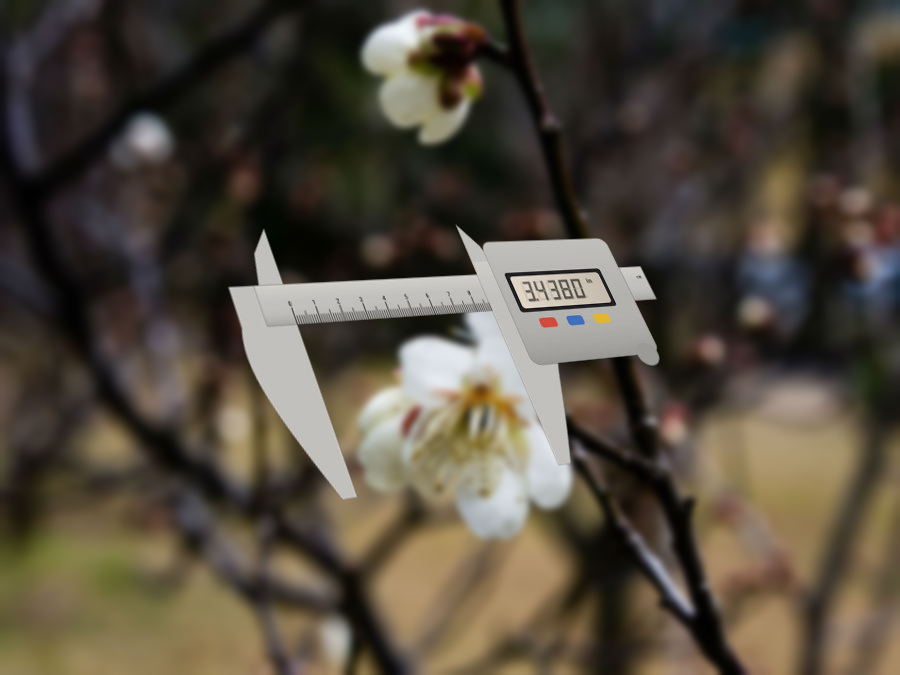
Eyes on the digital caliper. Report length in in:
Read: 3.4380 in
